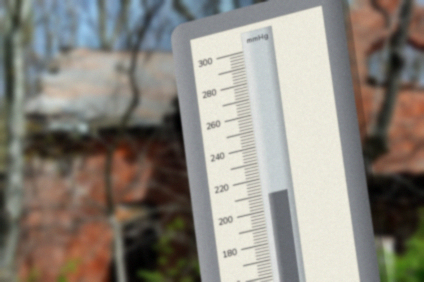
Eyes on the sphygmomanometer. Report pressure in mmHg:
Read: 210 mmHg
